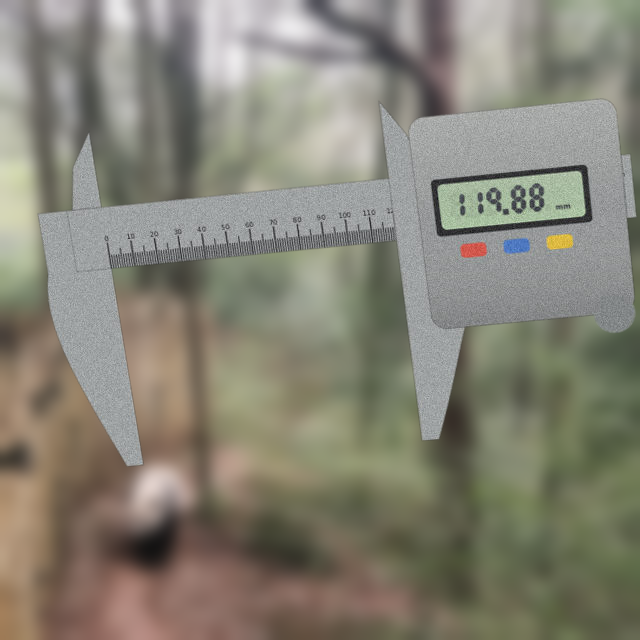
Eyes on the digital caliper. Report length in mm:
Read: 119.88 mm
